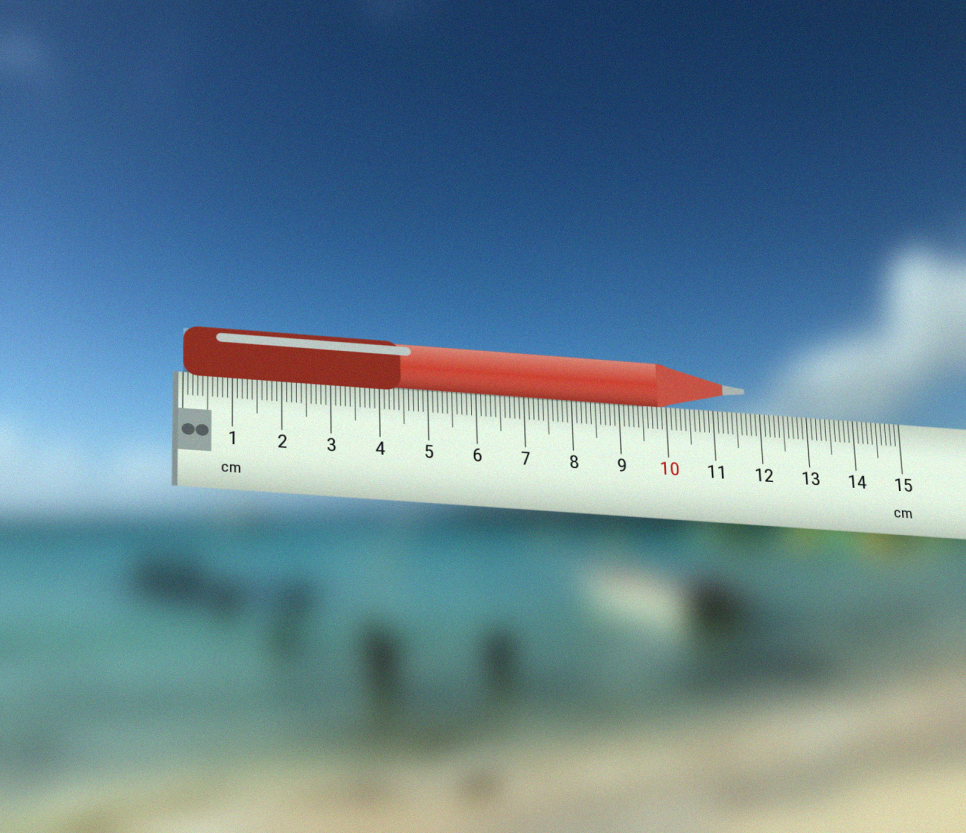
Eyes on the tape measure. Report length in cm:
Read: 11.7 cm
